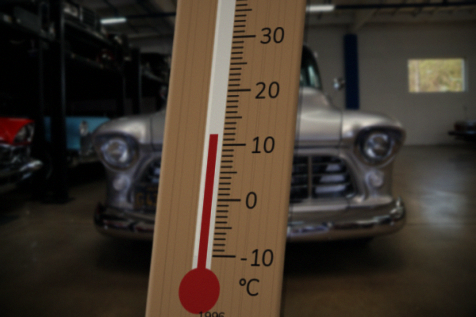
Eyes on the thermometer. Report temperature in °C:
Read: 12 °C
